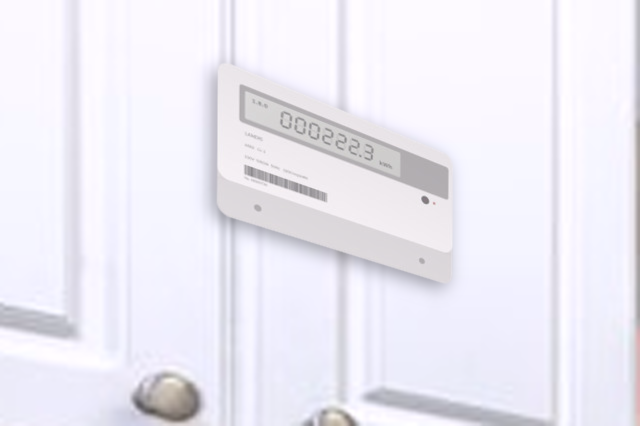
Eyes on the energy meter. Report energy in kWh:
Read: 222.3 kWh
